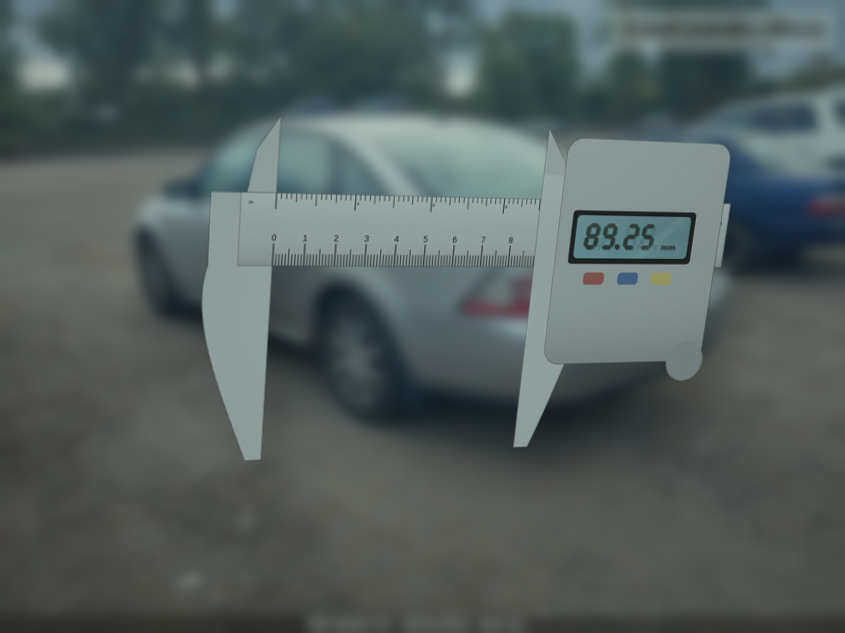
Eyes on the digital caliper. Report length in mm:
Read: 89.25 mm
